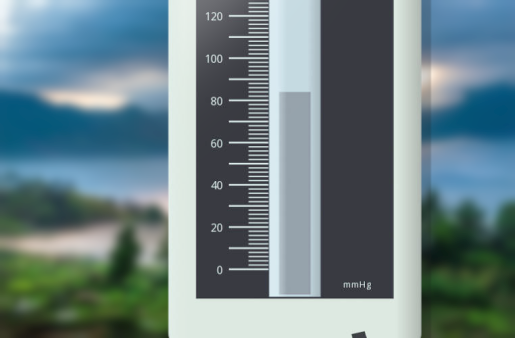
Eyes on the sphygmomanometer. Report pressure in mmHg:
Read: 84 mmHg
